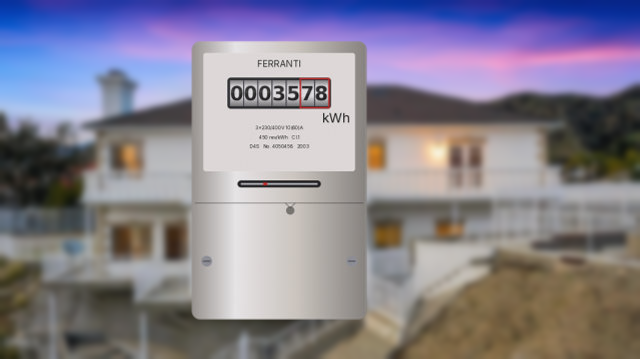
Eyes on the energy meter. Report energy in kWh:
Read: 35.78 kWh
